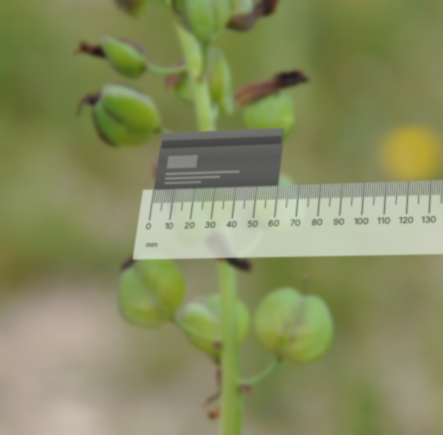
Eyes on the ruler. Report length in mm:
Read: 60 mm
